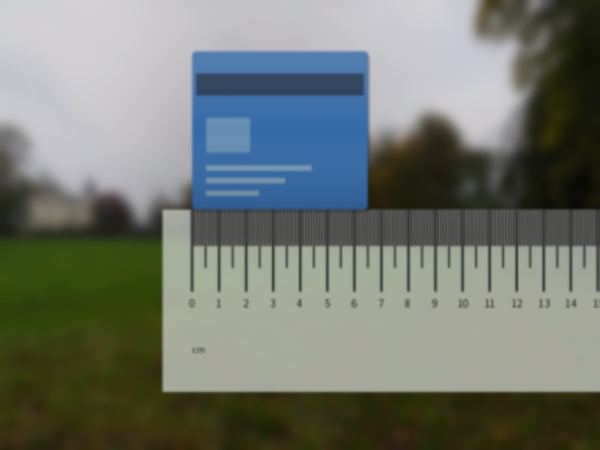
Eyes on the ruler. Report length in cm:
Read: 6.5 cm
